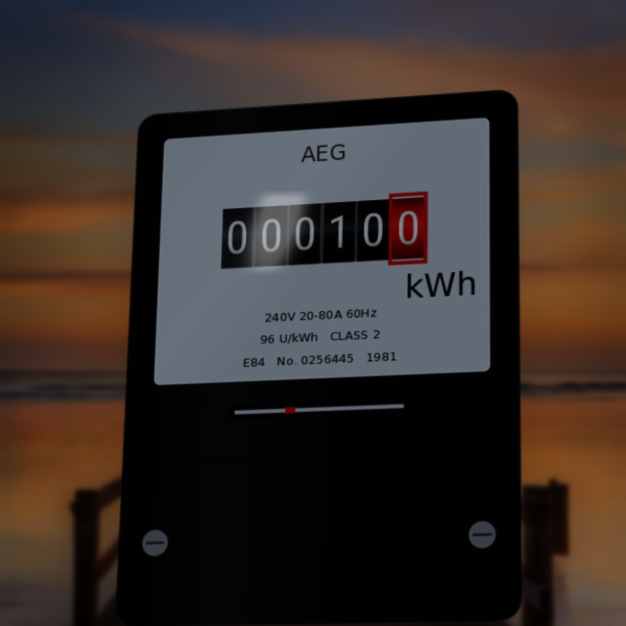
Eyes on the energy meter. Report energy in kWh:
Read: 10.0 kWh
